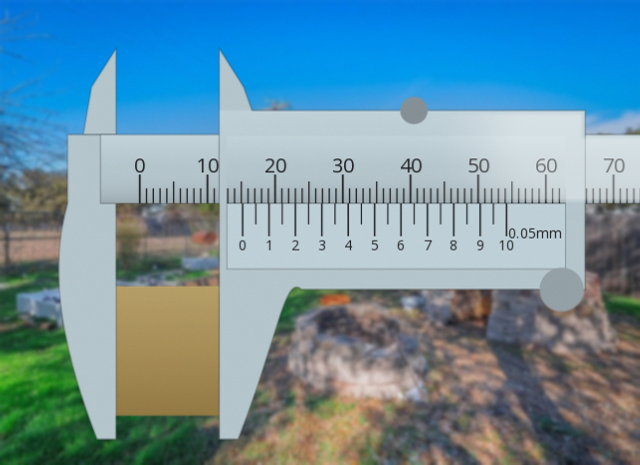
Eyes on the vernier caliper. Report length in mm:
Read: 15.2 mm
